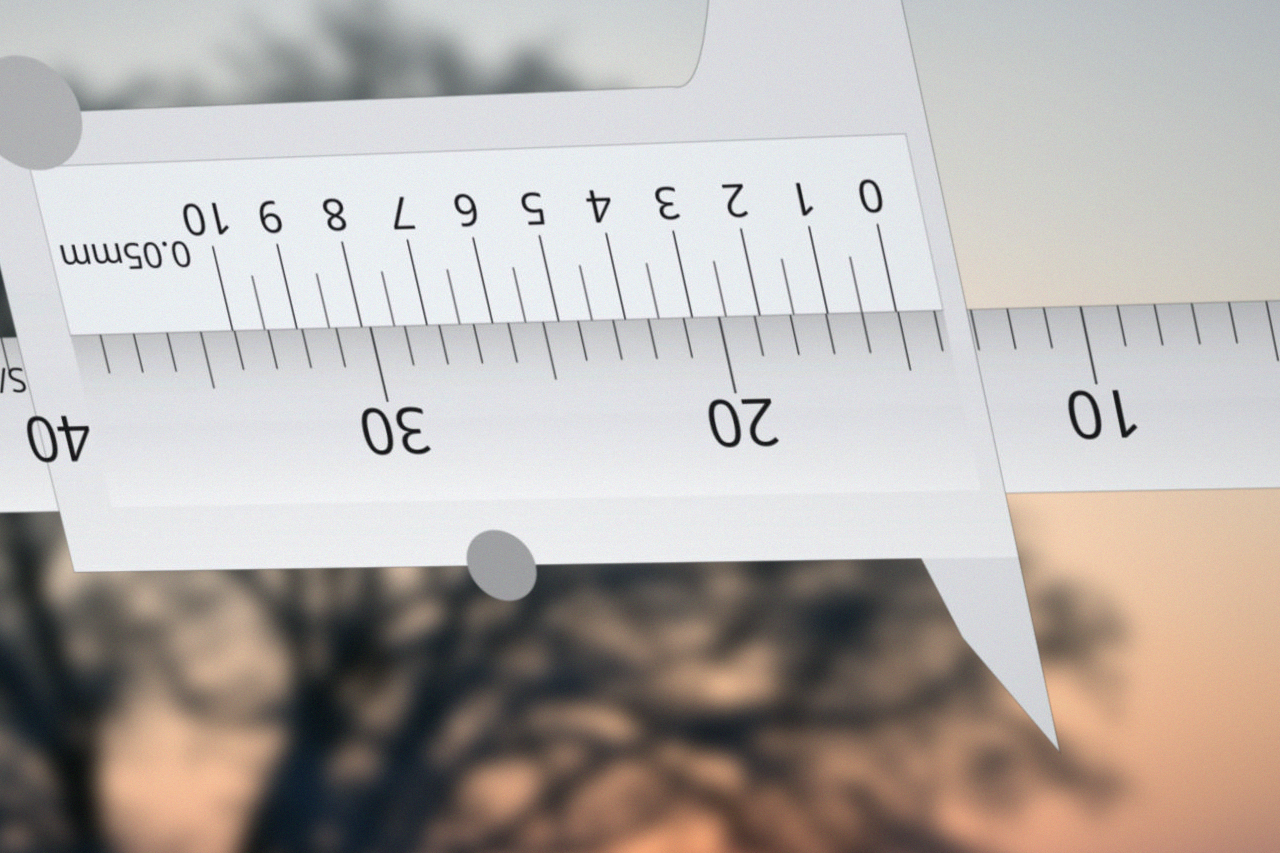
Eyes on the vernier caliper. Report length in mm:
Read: 15.05 mm
